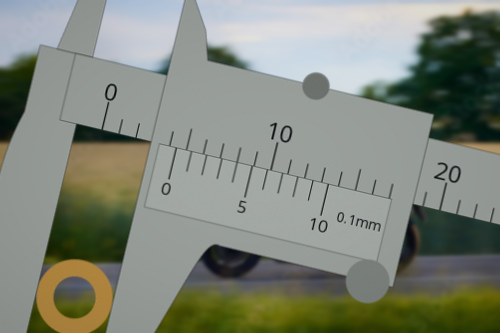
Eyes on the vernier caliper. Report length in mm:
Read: 4.4 mm
